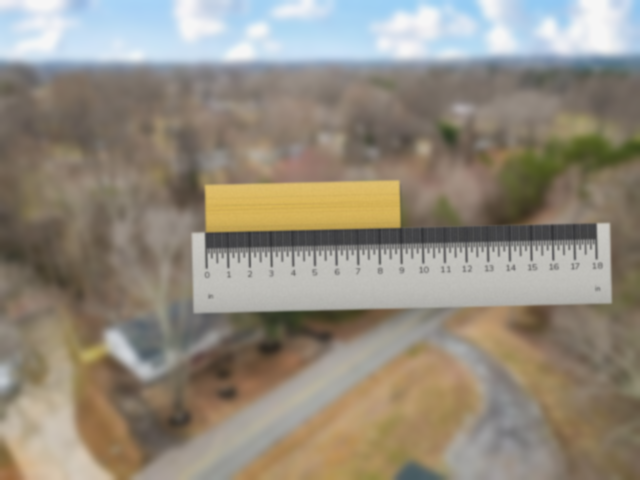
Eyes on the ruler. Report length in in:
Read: 9 in
